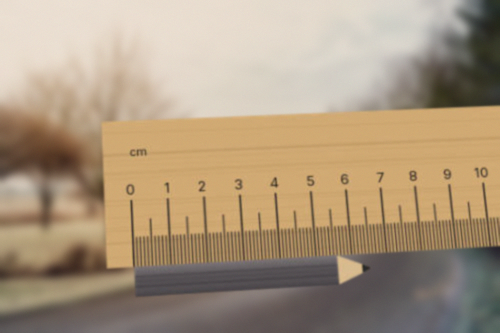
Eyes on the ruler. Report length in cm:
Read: 6.5 cm
